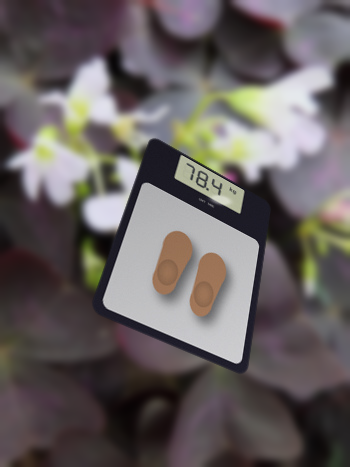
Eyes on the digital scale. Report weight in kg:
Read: 78.4 kg
